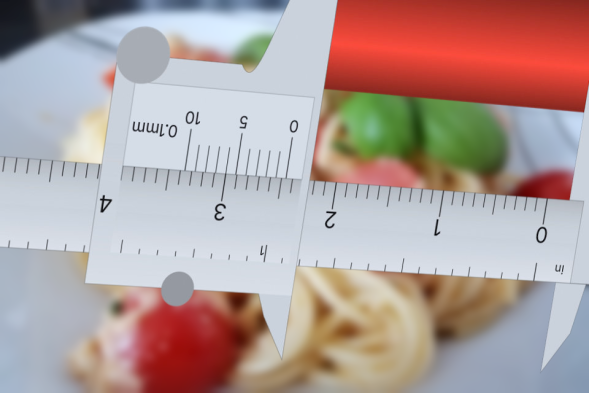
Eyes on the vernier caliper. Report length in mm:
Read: 24.6 mm
